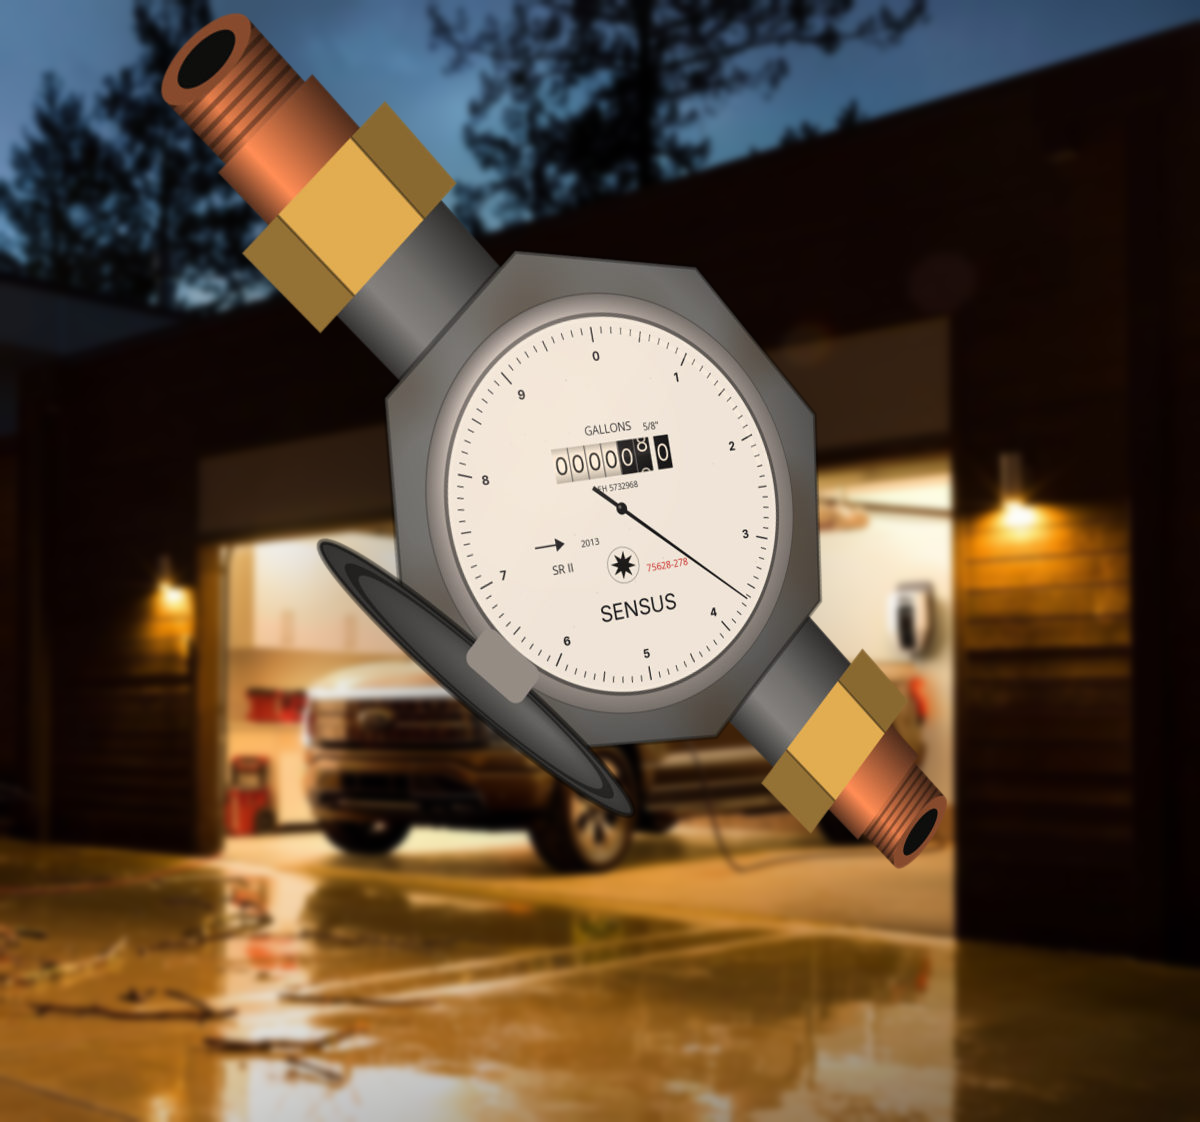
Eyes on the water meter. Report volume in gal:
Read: 83.6 gal
